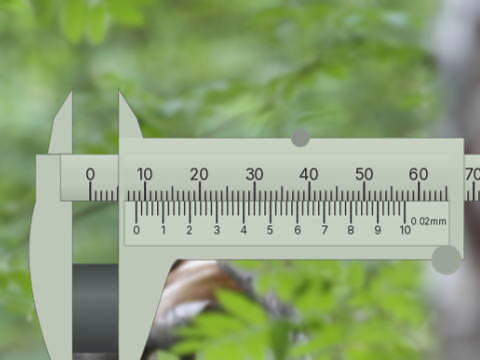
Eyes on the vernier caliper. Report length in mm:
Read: 8.4 mm
